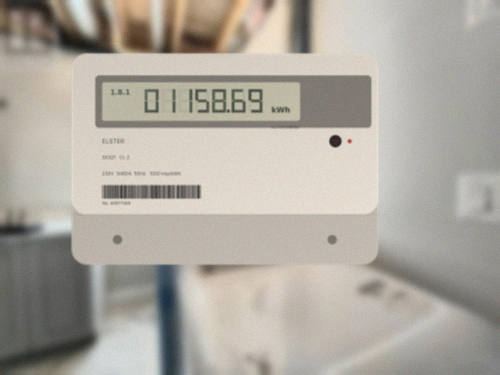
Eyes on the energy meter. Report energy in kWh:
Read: 1158.69 kWh
